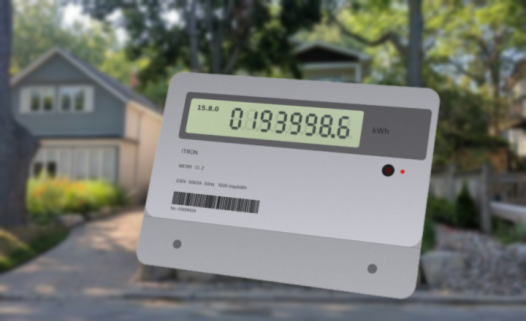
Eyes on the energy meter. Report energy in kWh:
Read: 193998.6 kWh
